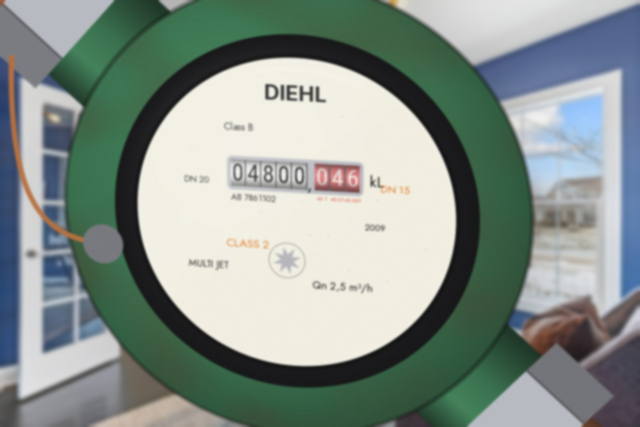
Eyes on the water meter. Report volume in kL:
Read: 4800.046 kL
